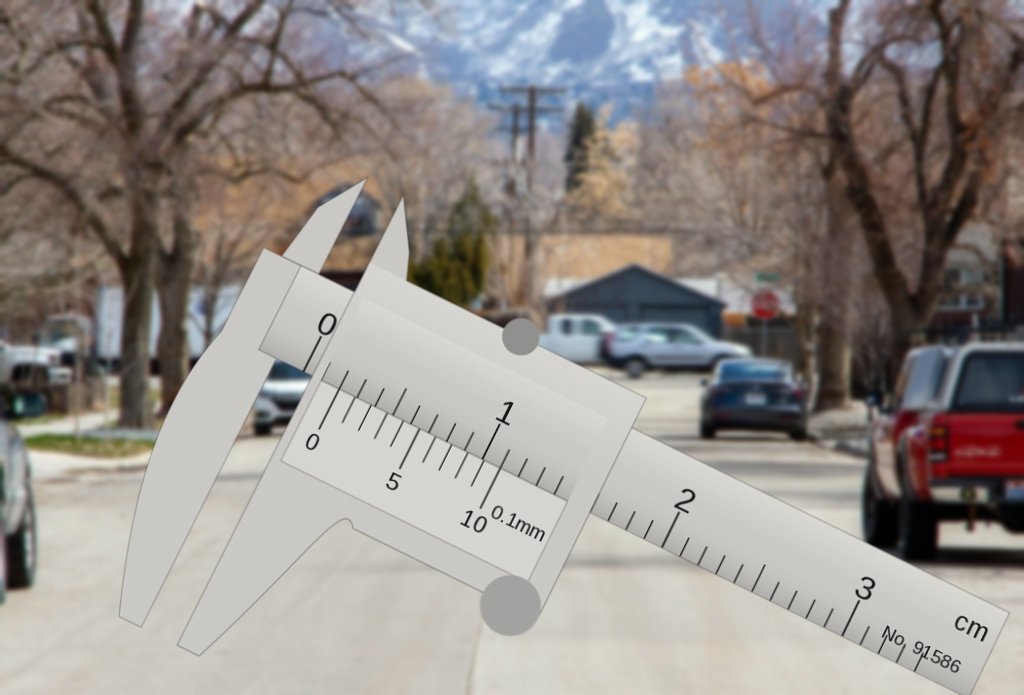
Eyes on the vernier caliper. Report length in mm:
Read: 2.0 mm
